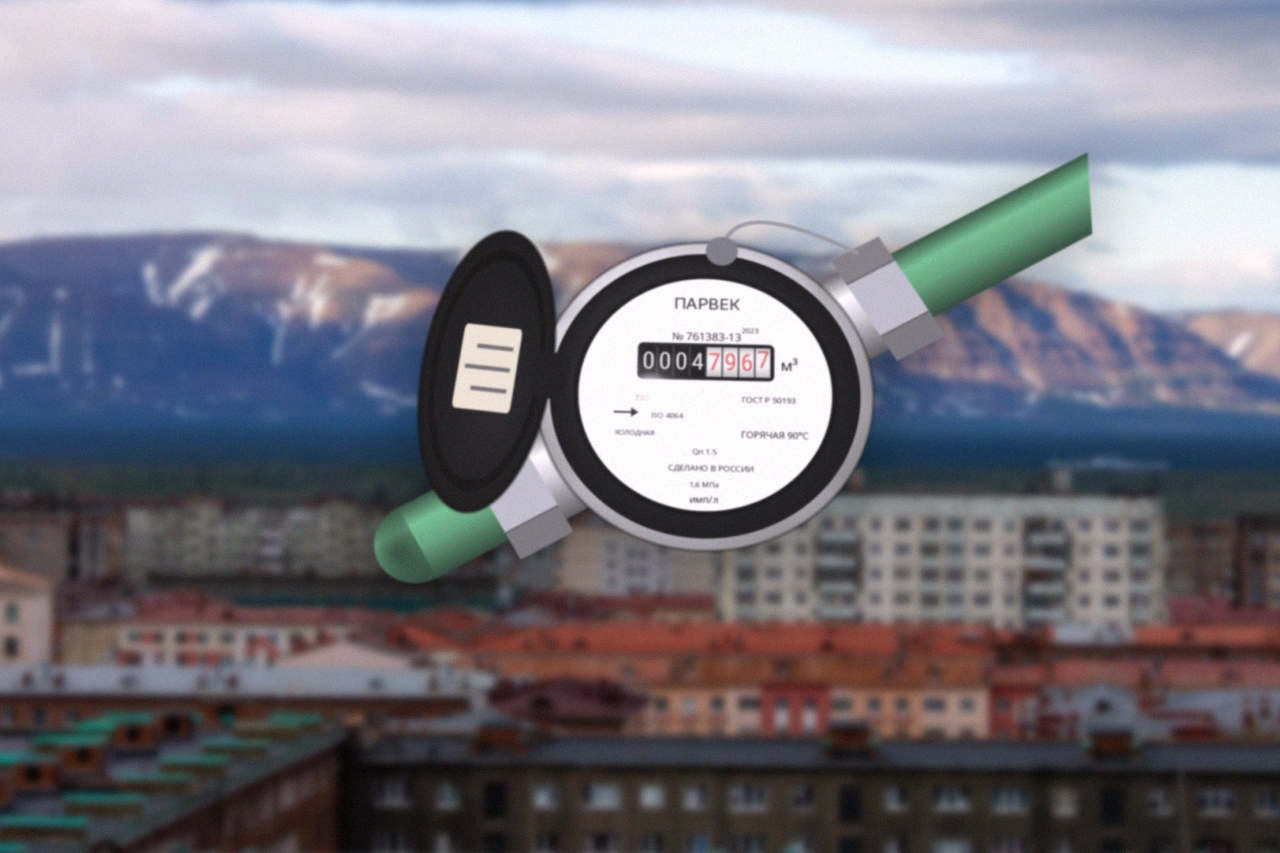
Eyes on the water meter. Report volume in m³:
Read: 4.7967 m³
